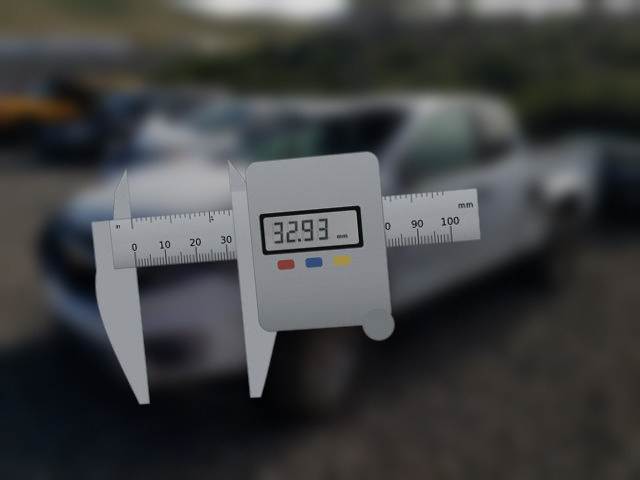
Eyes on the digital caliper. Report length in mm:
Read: 32.93 mm
